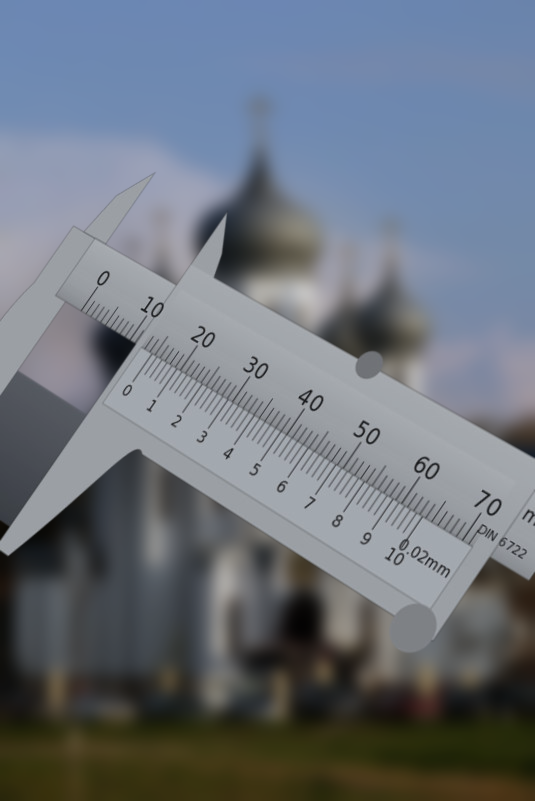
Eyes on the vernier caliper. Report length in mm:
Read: 14.5 mm
